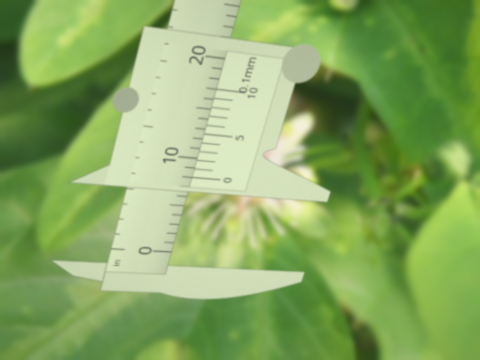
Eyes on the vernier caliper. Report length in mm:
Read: 8.0 mm
